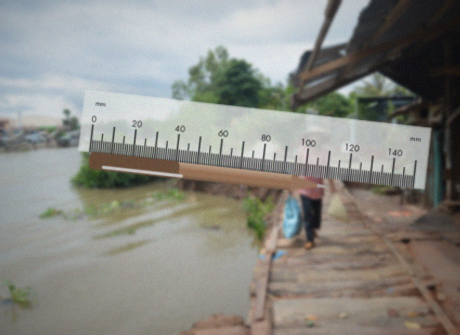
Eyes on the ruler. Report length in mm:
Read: 110 mm
